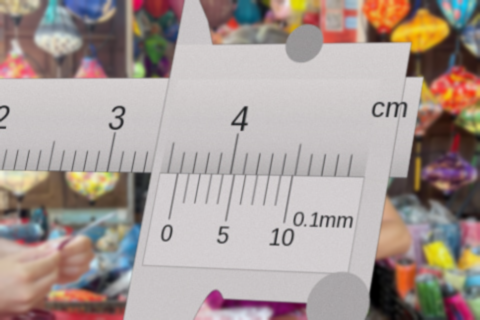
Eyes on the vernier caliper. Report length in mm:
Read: 35.8 mm
